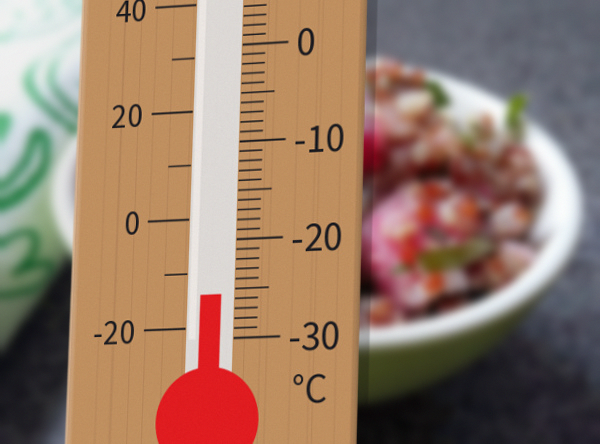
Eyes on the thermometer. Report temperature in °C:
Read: -25.5 °C
